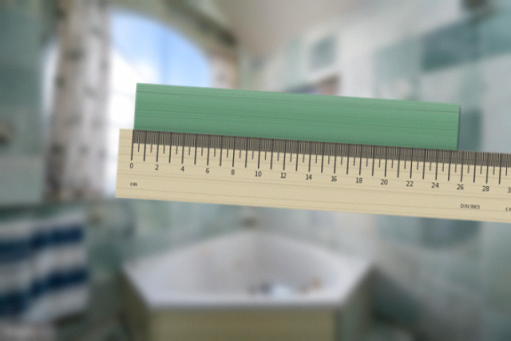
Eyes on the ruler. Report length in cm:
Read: 25.5 cm
